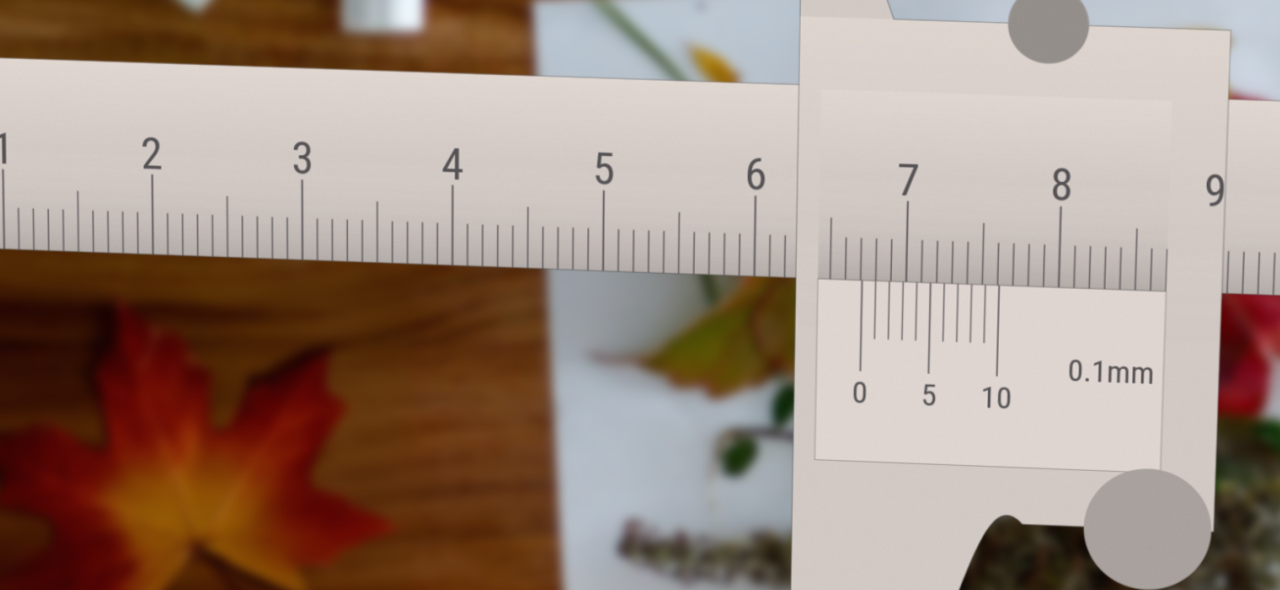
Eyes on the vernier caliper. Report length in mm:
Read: 67.1 mm
